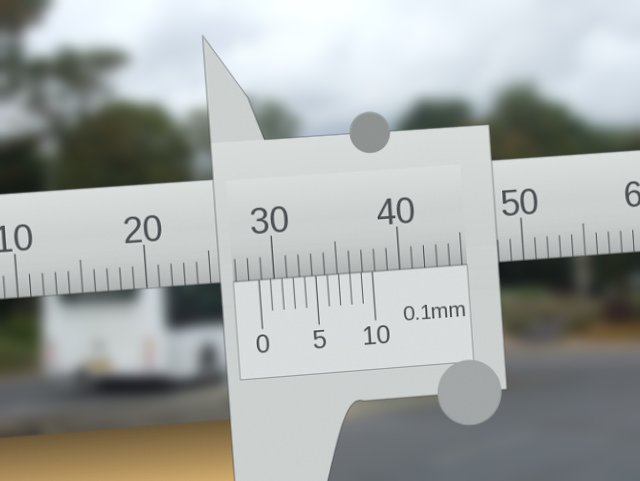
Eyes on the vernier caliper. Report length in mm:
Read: 28.8 mm
